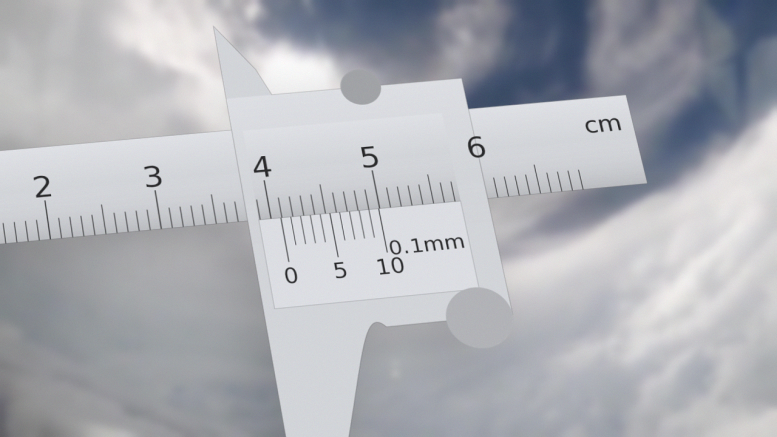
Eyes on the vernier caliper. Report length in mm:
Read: 40.9 mm
